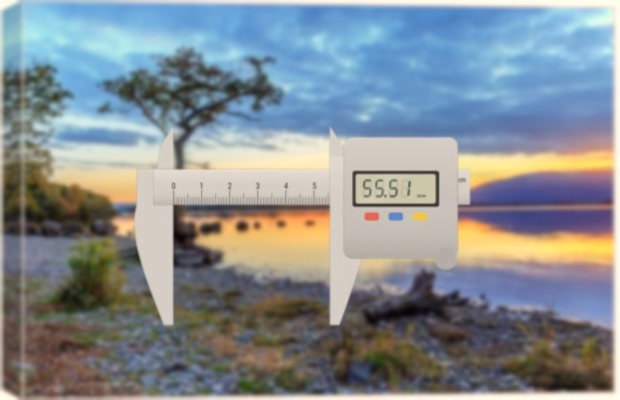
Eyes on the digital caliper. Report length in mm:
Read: 55.51 mm
